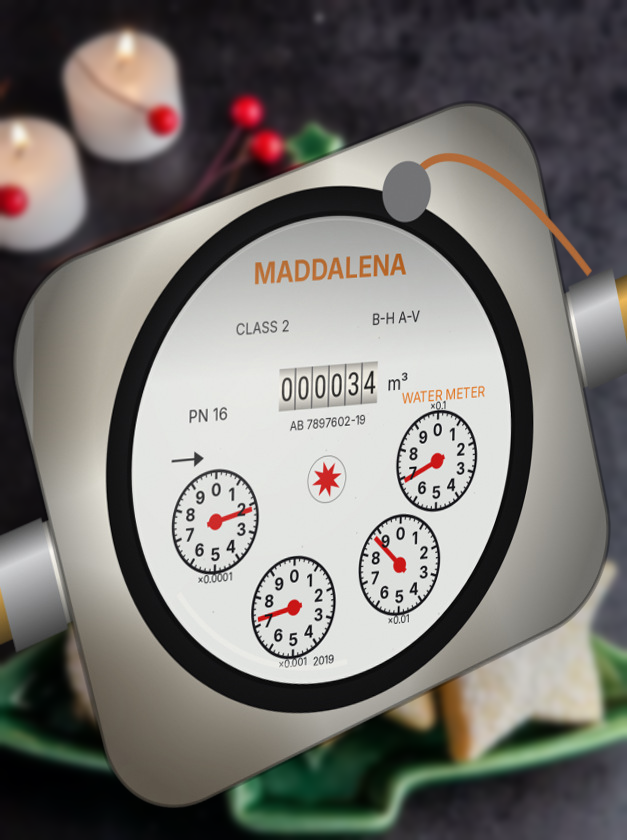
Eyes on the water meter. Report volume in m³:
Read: 34.6872 m³
